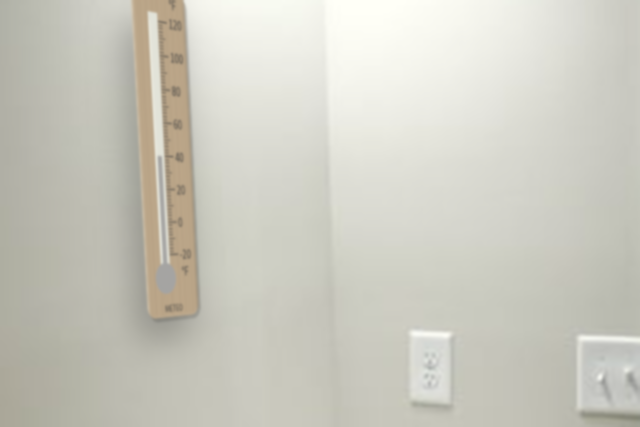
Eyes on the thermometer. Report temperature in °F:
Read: 40 °F
